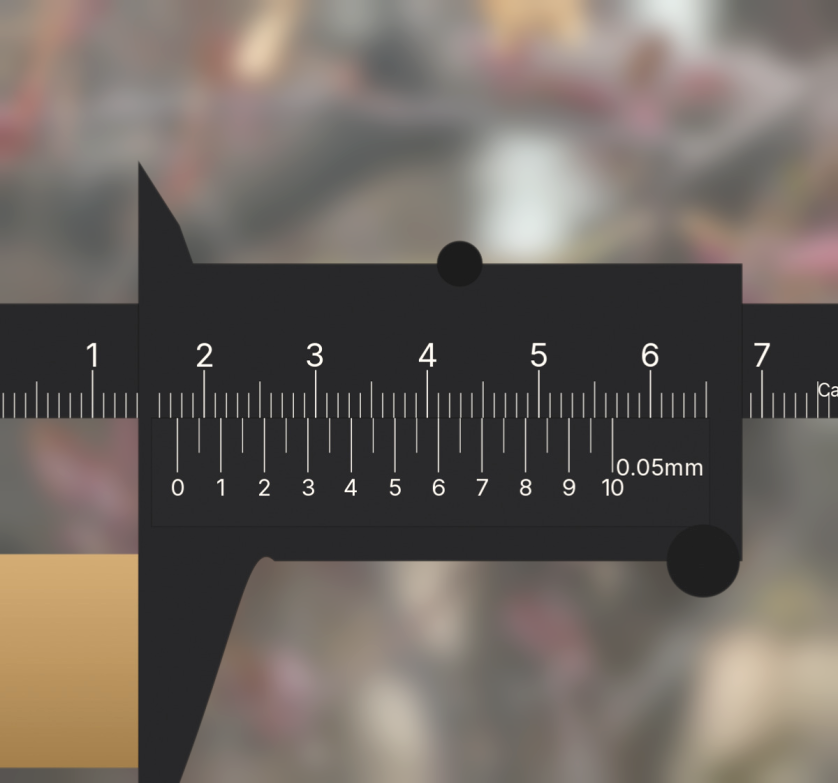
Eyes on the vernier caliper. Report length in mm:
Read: 17.6 mm
